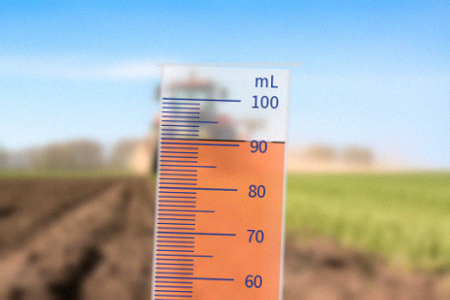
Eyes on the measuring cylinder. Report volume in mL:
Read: 91 mL
